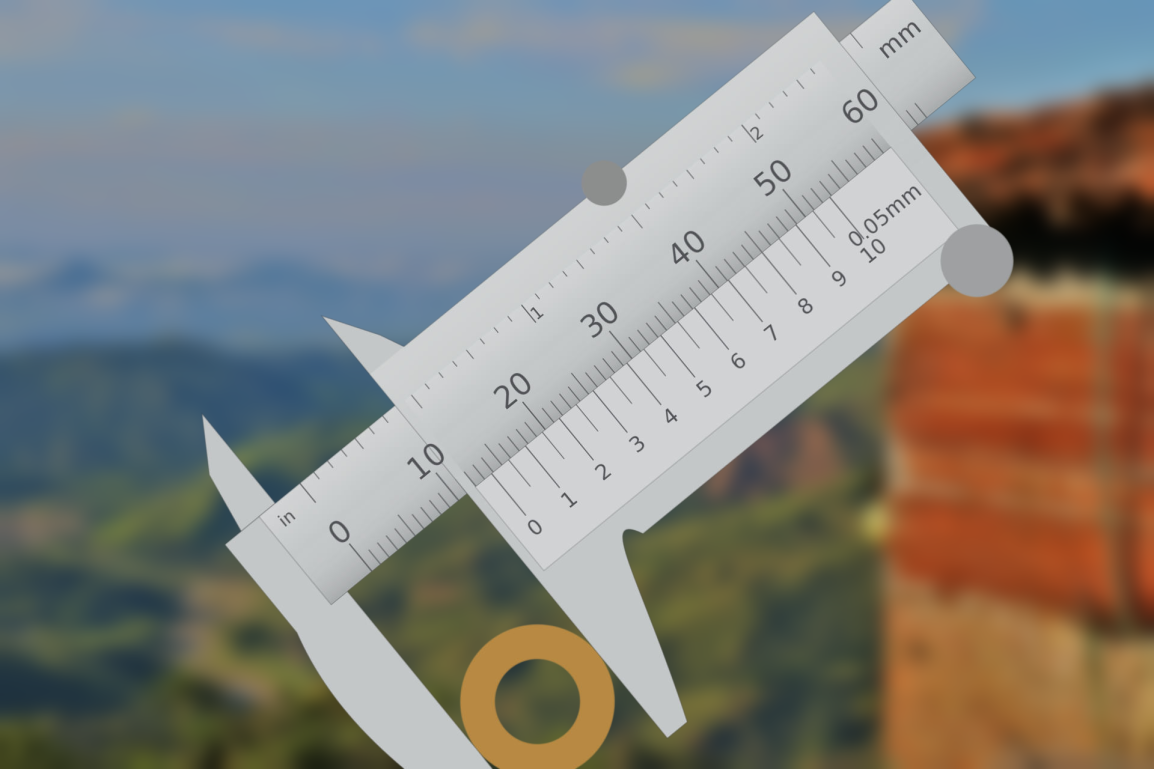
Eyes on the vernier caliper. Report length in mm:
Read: 13.8 mm
